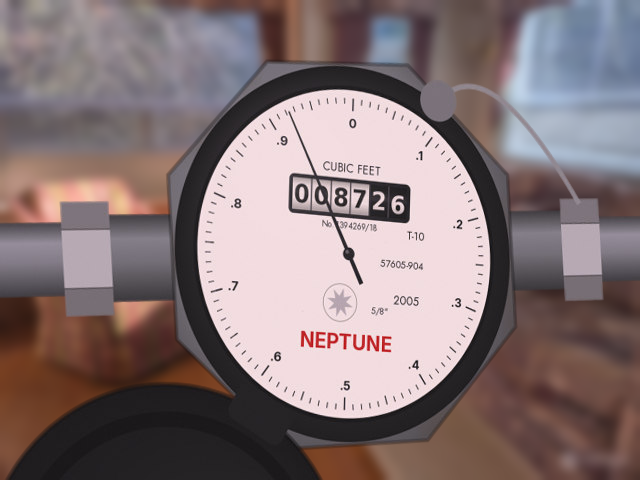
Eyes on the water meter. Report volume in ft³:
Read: 8725.92 ft³
